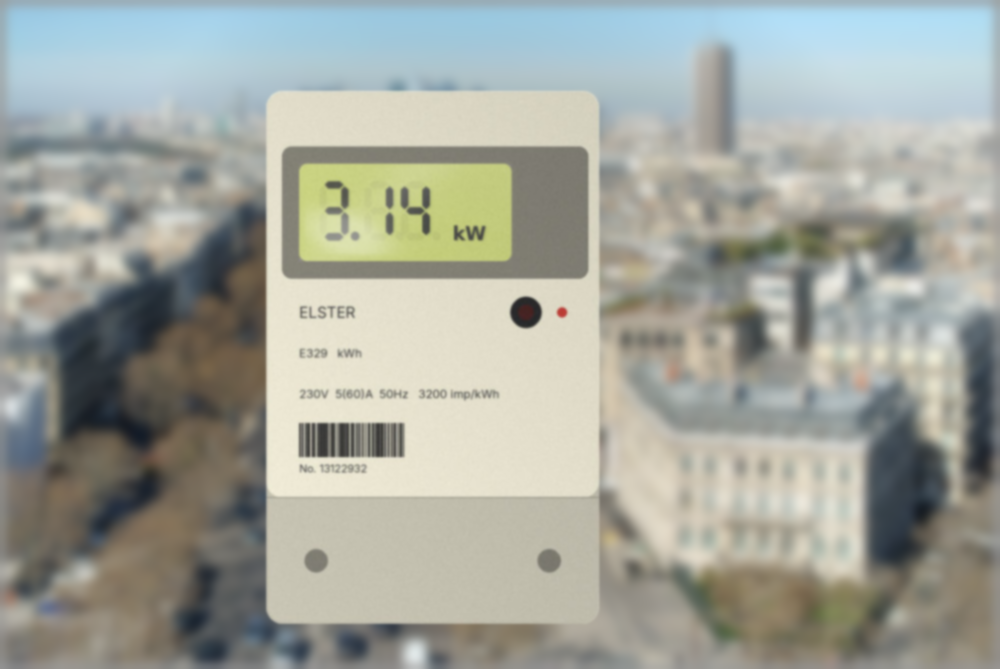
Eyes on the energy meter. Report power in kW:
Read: 3.14 kW
